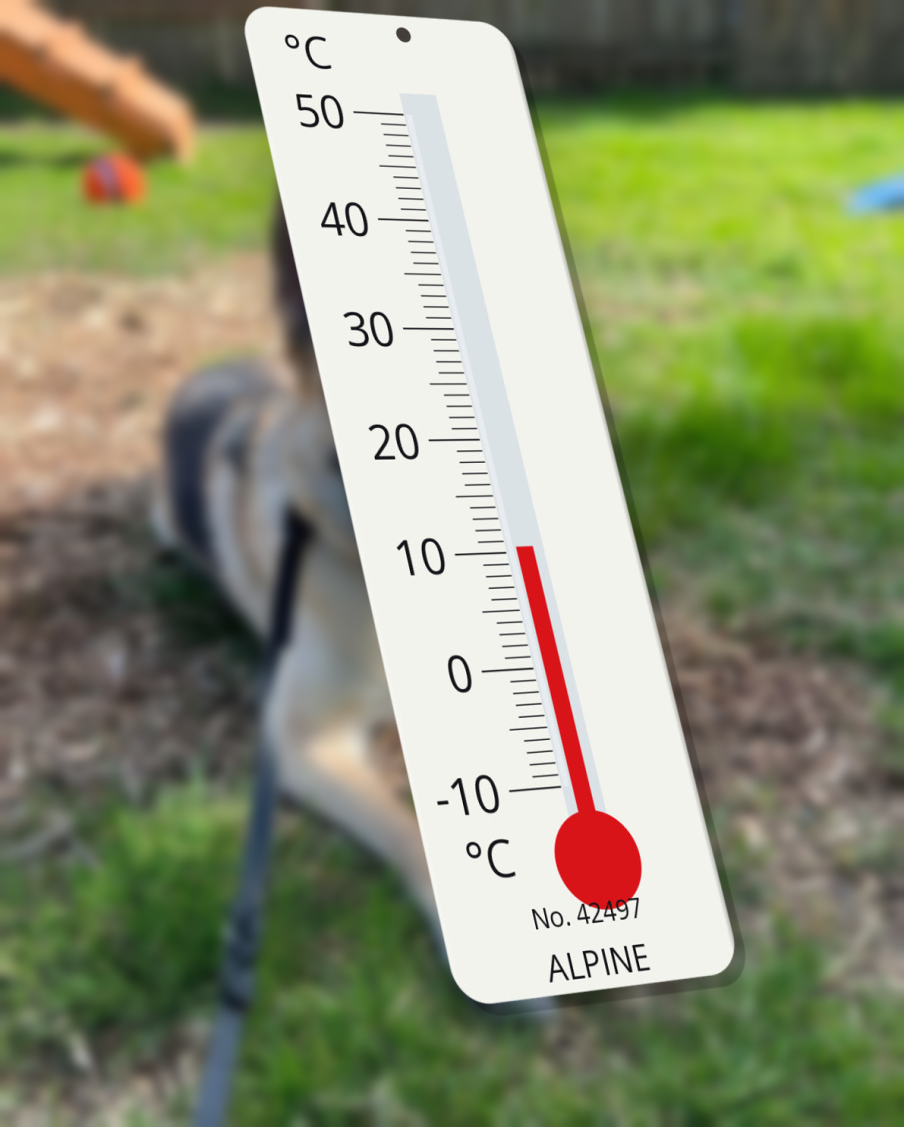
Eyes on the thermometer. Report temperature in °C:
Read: 10.5 °C
